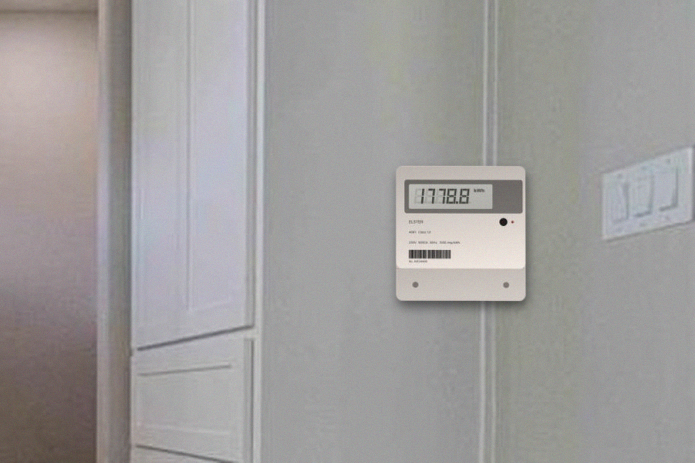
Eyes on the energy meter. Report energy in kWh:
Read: 1778.8 kWh
